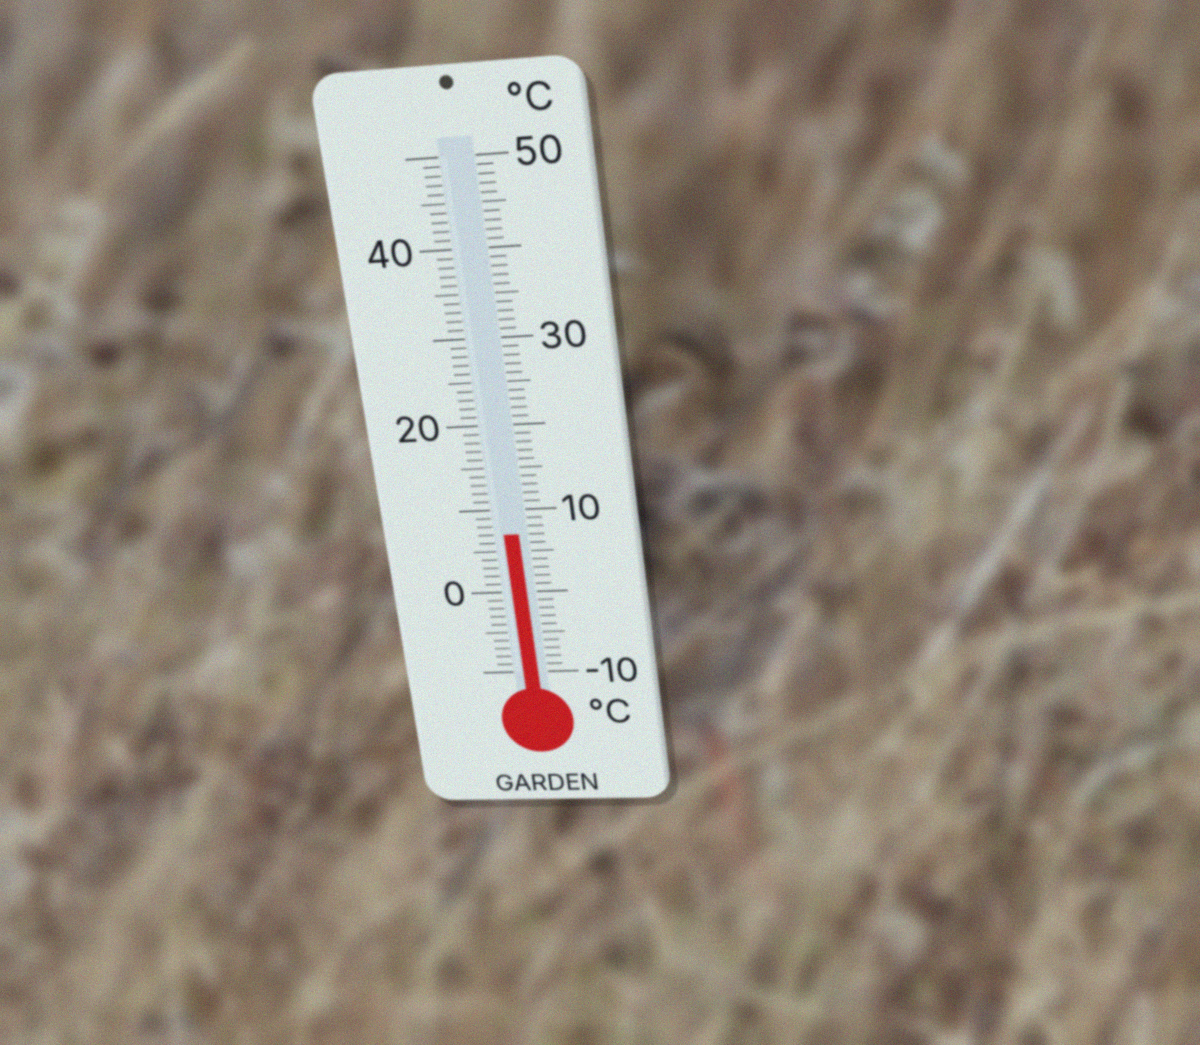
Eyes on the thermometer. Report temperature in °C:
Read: 7 °C
